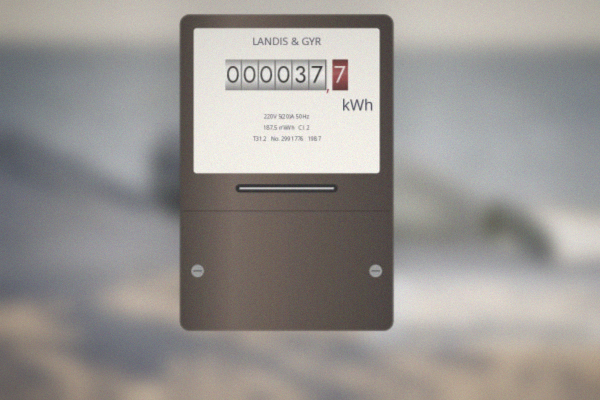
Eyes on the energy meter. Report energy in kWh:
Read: 37.7 kWh
